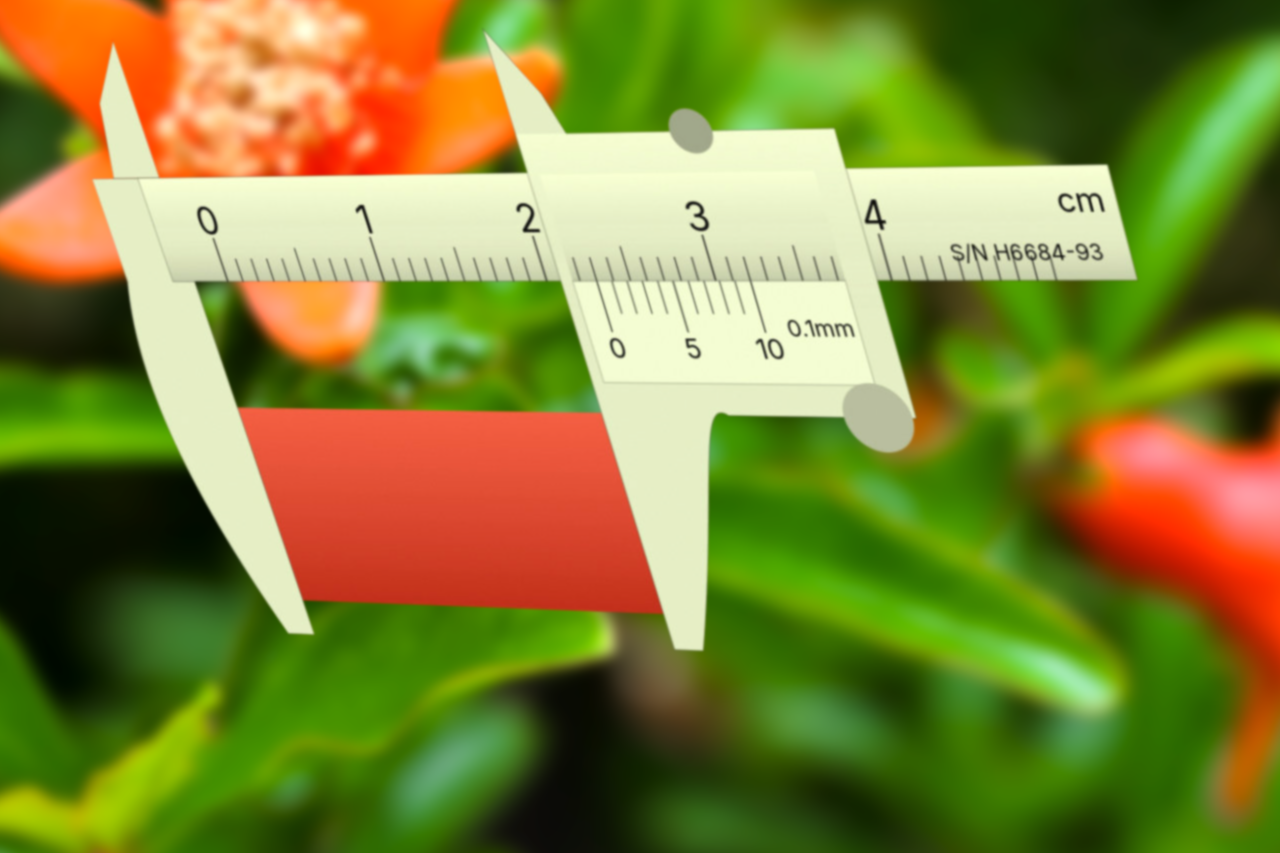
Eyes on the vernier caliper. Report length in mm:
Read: 23.0 mm
